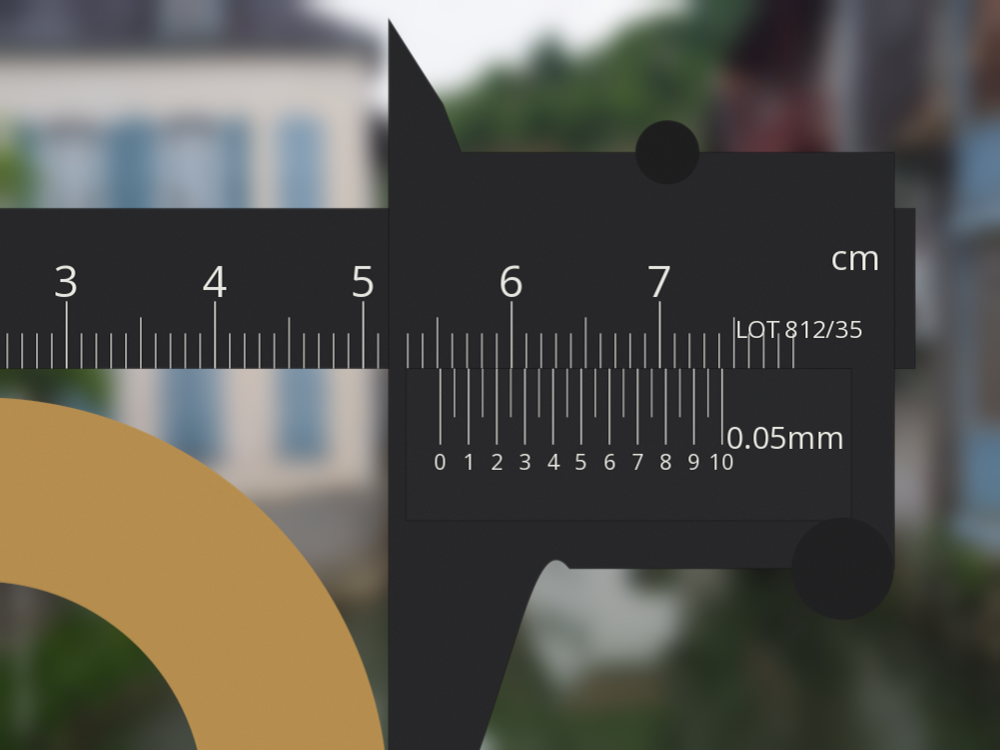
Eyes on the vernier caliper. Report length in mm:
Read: 55.2 mm
